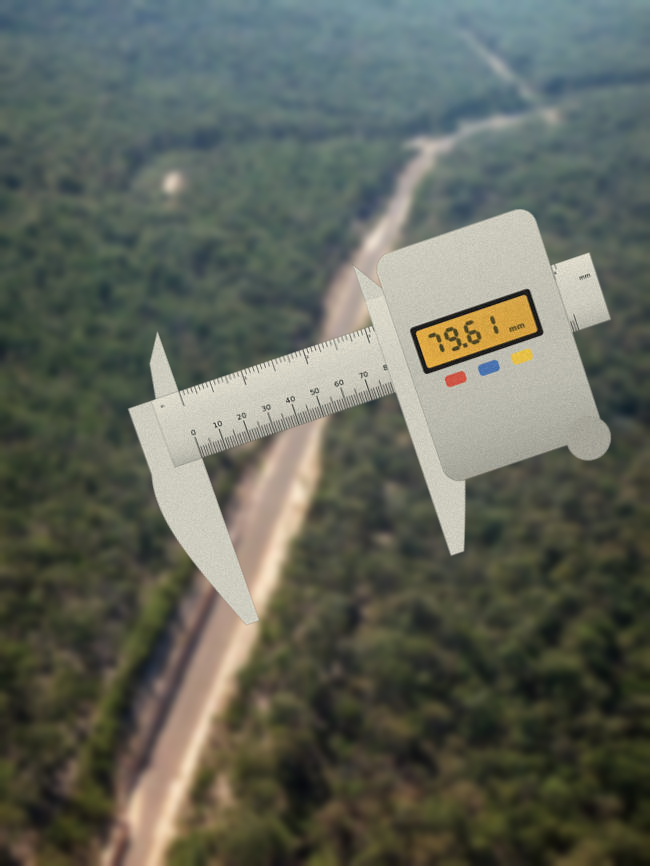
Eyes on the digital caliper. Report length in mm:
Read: 79.61 mm
